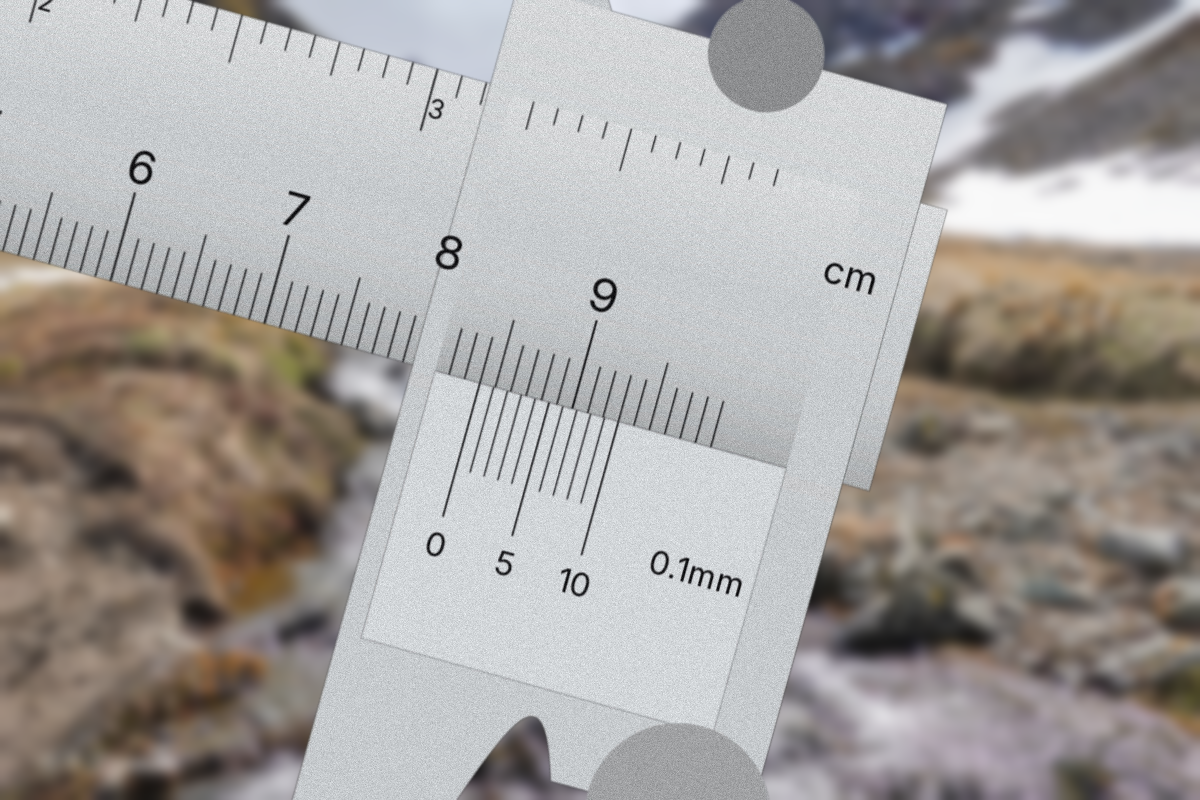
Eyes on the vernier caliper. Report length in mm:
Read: 84.0 mm
